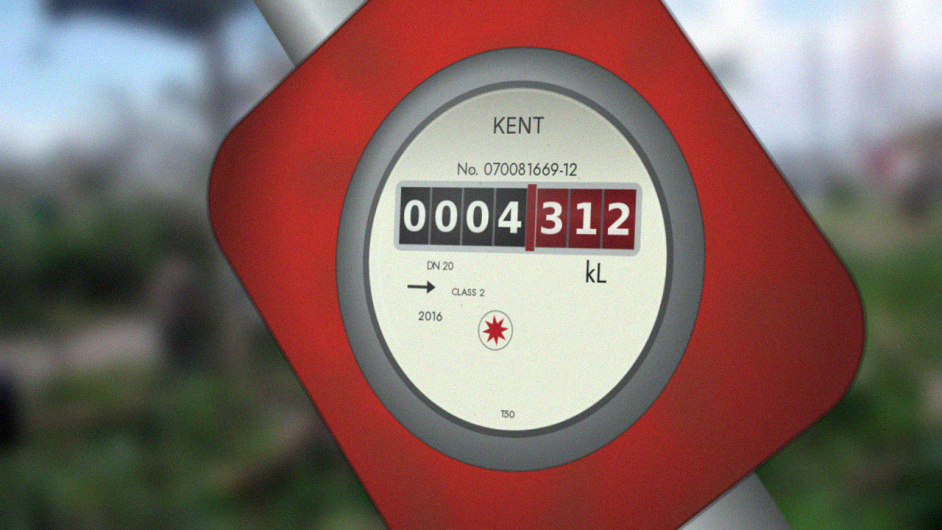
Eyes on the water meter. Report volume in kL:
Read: 4.312 kL
